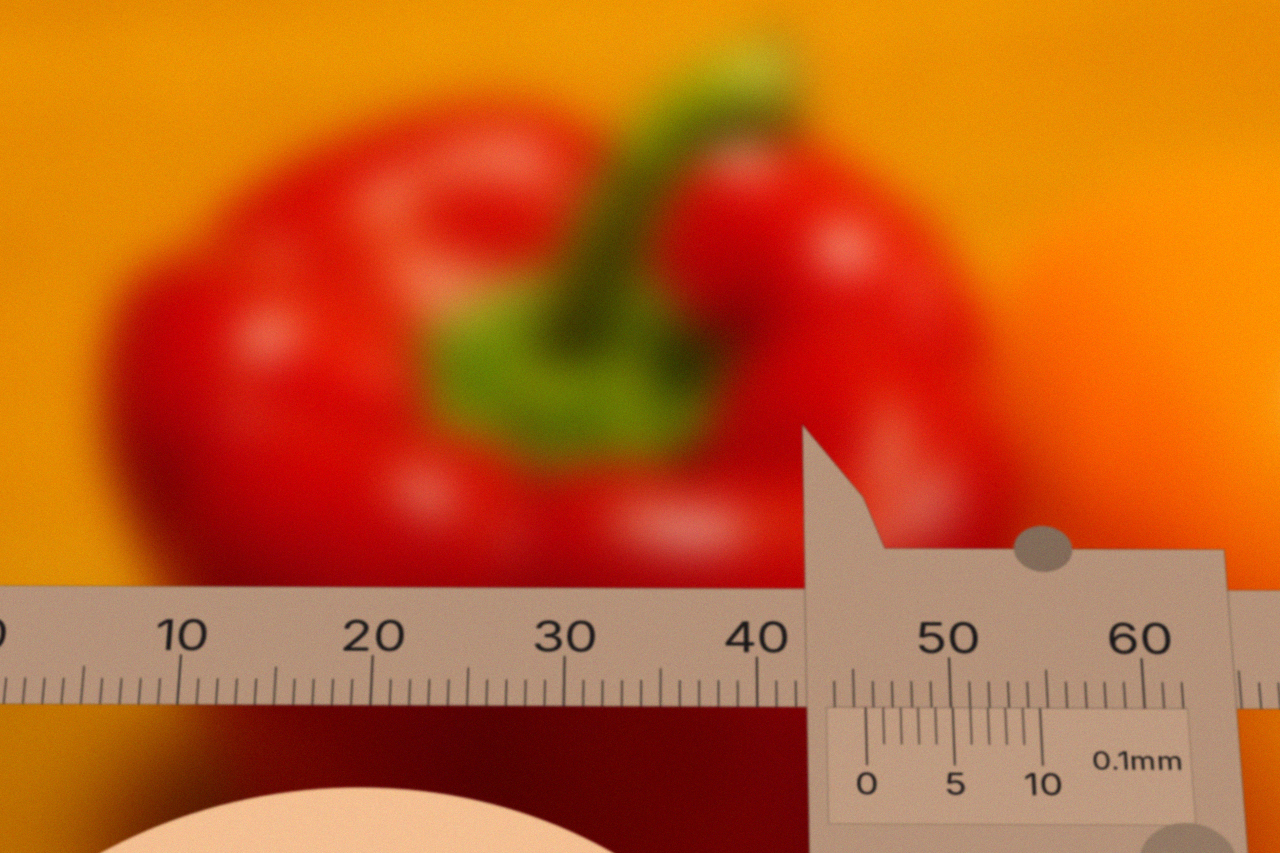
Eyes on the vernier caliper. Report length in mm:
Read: 45.6 mm
